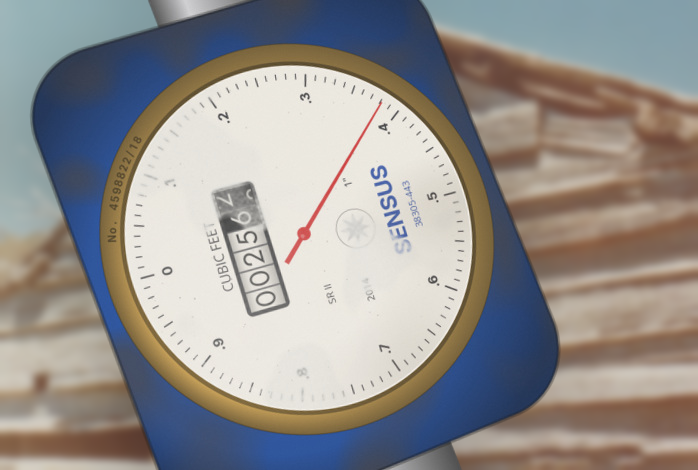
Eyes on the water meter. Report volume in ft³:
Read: 2562.38 ft³
